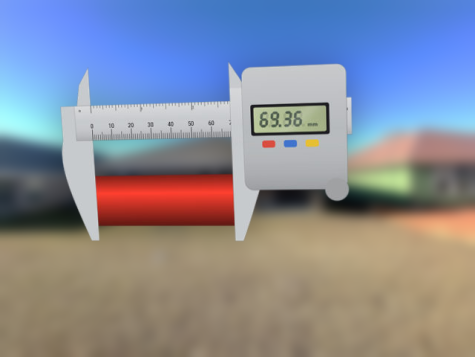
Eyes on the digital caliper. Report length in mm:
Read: 69.36 mm
